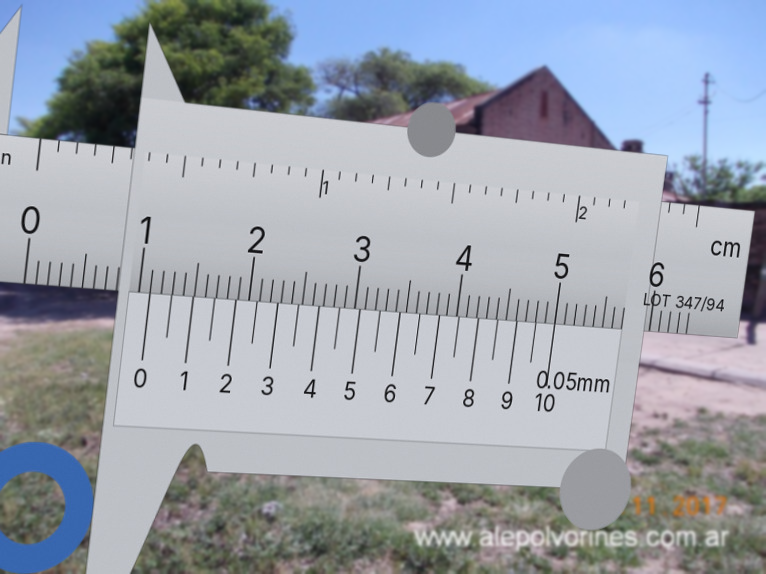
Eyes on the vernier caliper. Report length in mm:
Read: 11.0 mm
